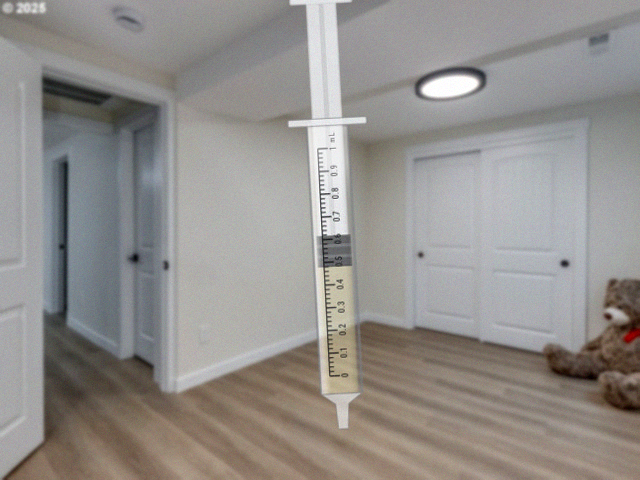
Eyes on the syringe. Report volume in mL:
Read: 0.48 mL
